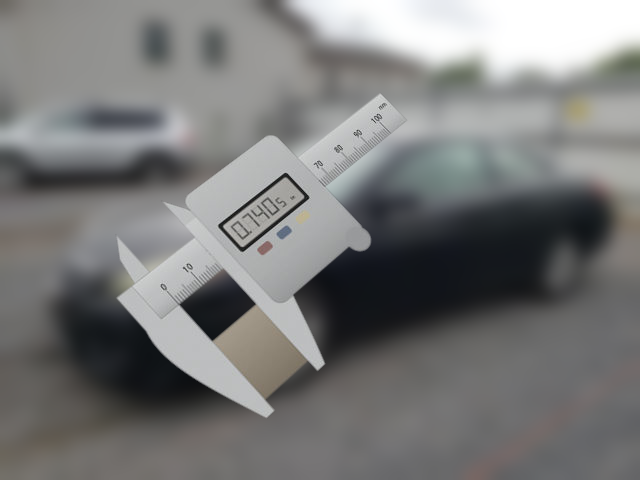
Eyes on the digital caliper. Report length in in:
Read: 0.7405 in
